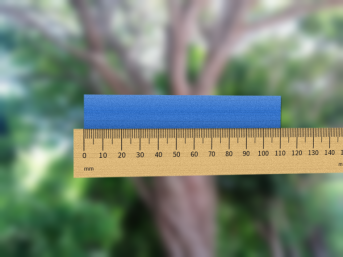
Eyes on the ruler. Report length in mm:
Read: 110 mm
